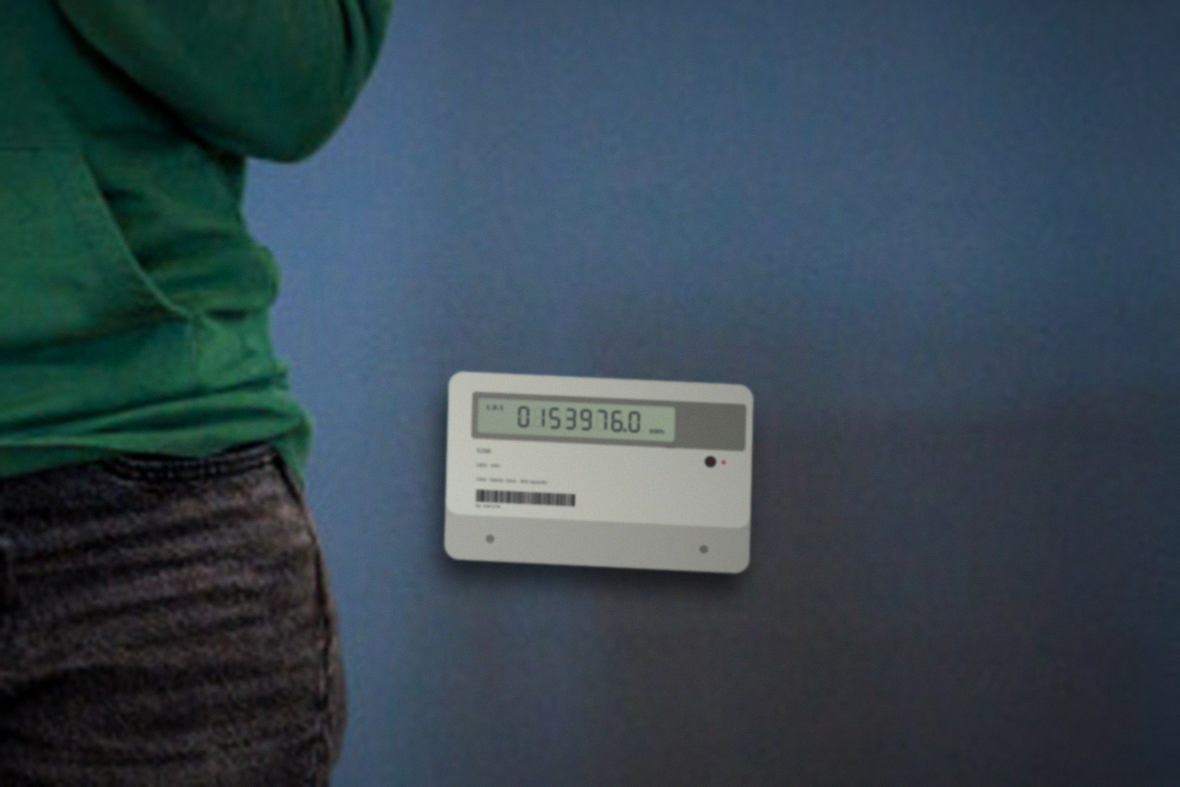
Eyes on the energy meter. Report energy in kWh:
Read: 153976.0 kWh
